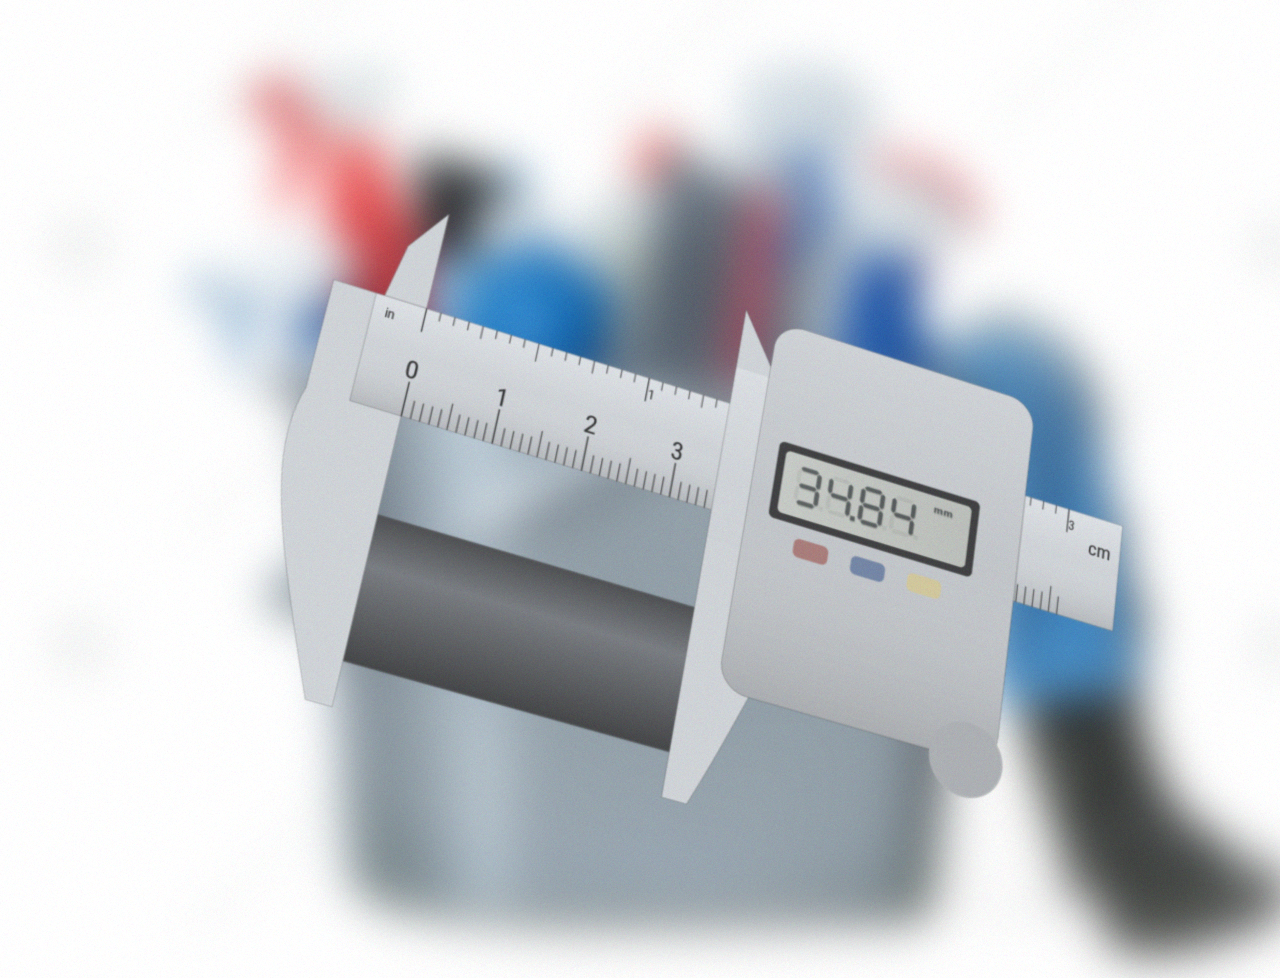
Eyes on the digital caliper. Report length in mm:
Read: 34.84 mm
